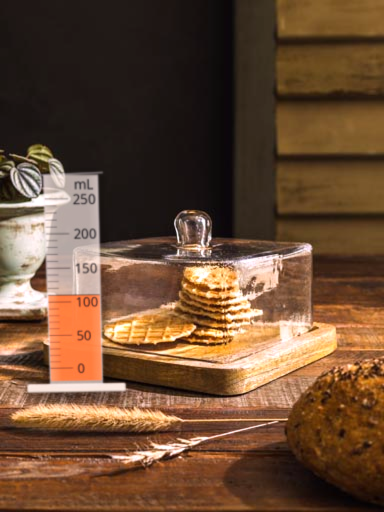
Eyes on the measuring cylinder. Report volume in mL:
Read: 110 mL
